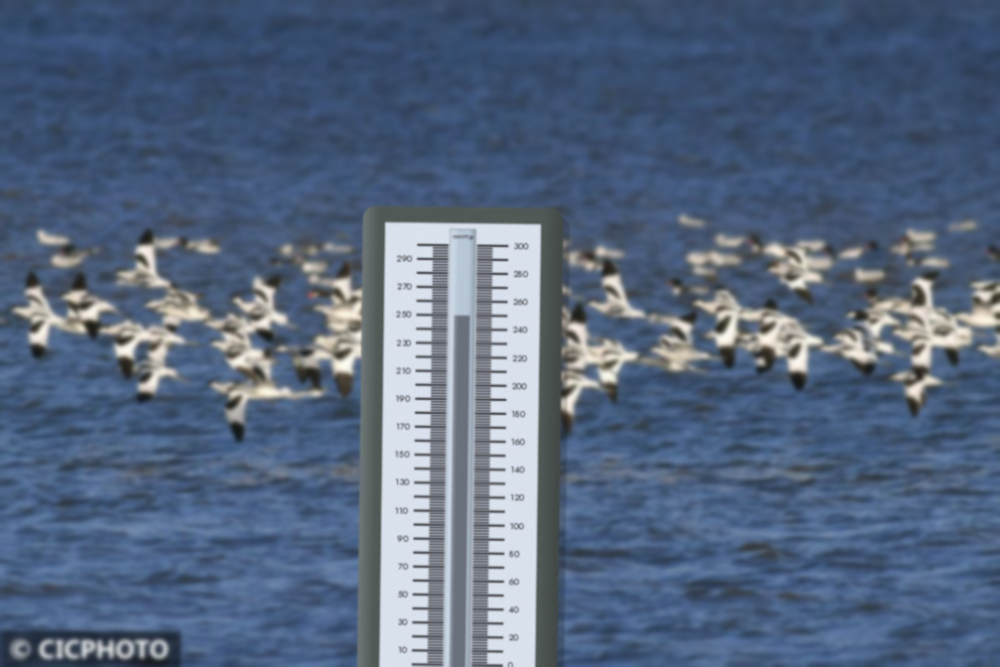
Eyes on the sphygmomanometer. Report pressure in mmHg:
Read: 250 mmHg
